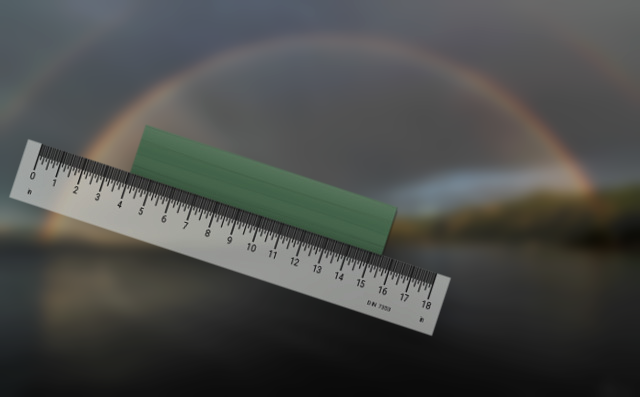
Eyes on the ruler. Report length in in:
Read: 11.5 in
